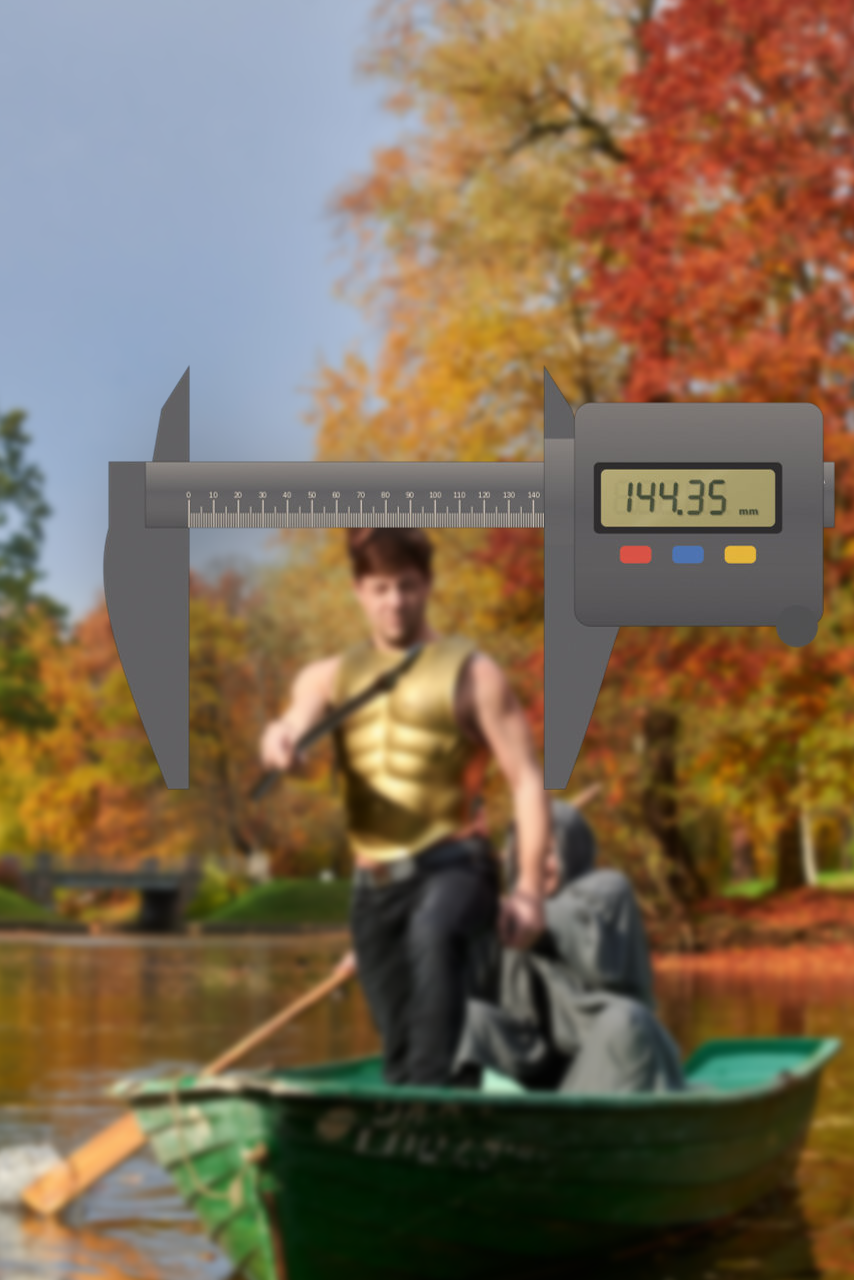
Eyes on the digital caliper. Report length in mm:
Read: 144.35 mm
